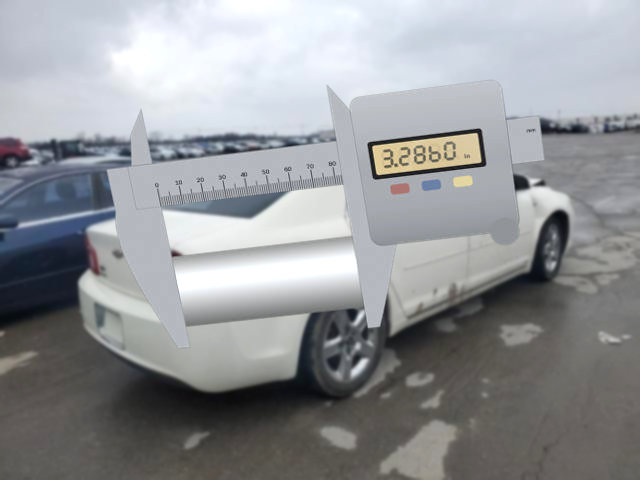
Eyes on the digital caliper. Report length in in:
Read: 3.2860 in
